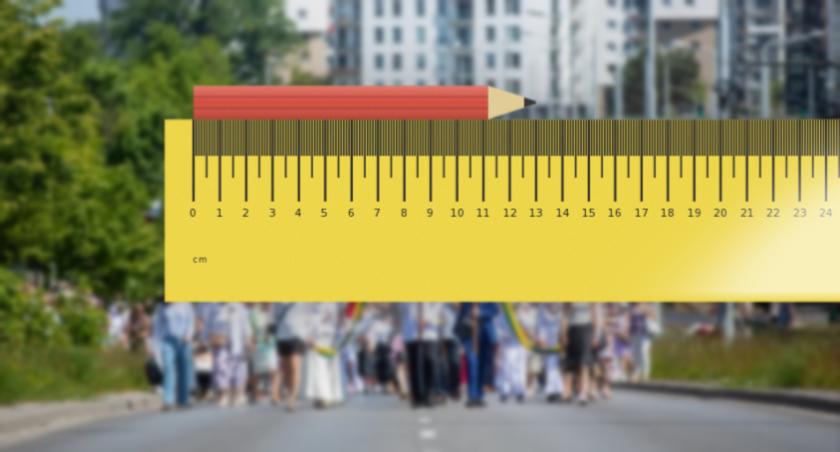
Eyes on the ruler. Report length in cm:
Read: 13 cm
